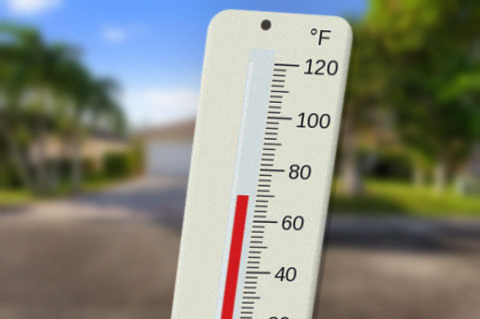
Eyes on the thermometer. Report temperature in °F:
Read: 70 °F
